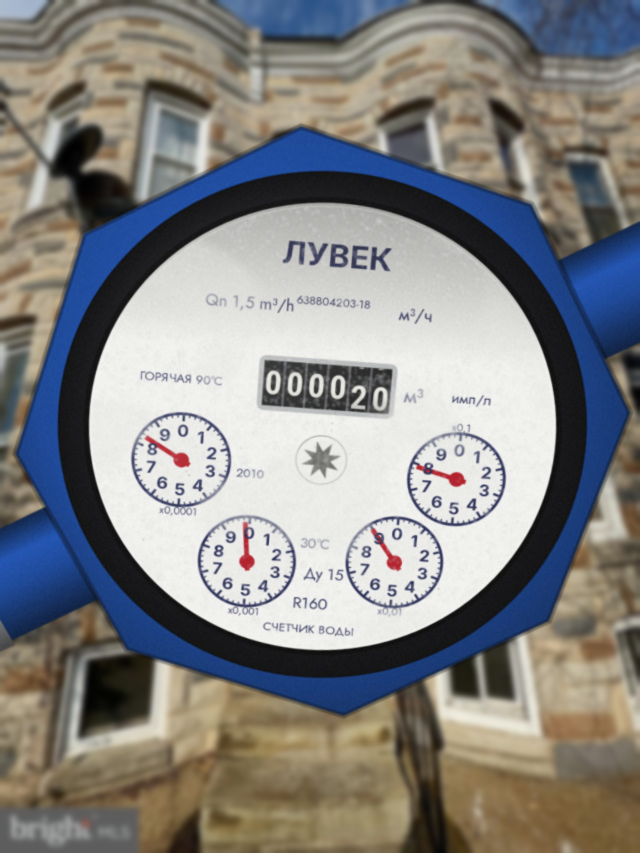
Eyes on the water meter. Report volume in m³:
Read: 19.7898 m³
